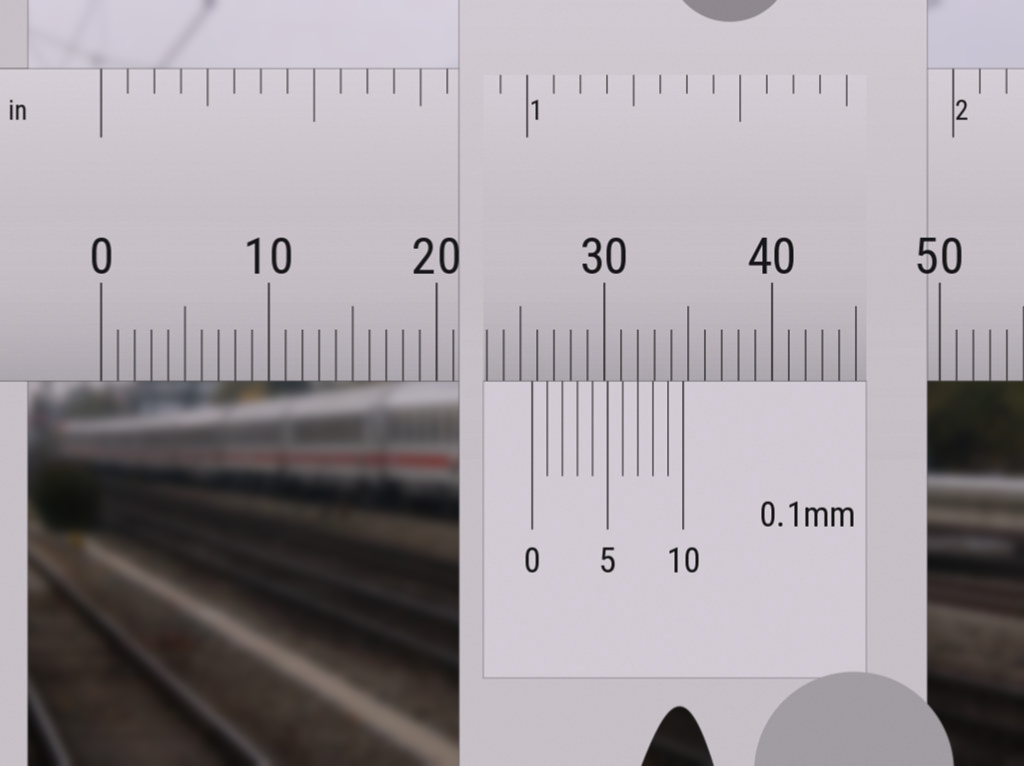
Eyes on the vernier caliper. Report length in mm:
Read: 25.7 mm
